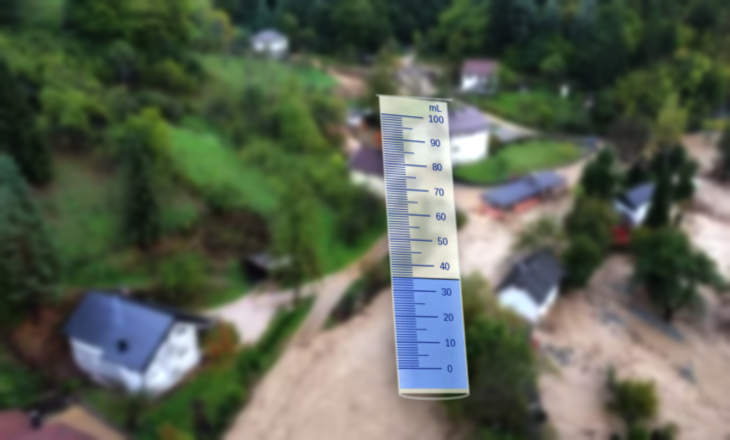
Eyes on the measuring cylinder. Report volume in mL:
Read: 35 mL
